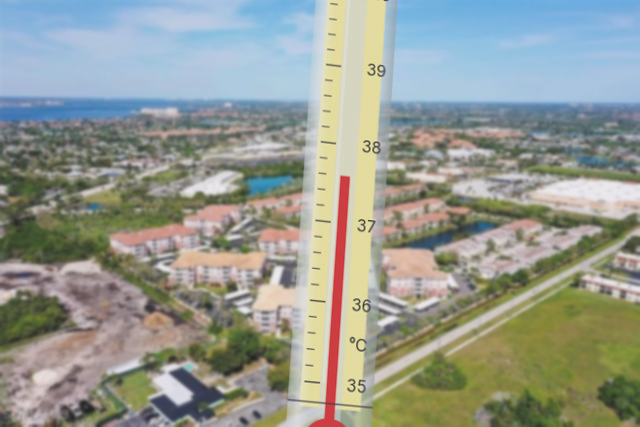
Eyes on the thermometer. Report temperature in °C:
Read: 37.6 °C
